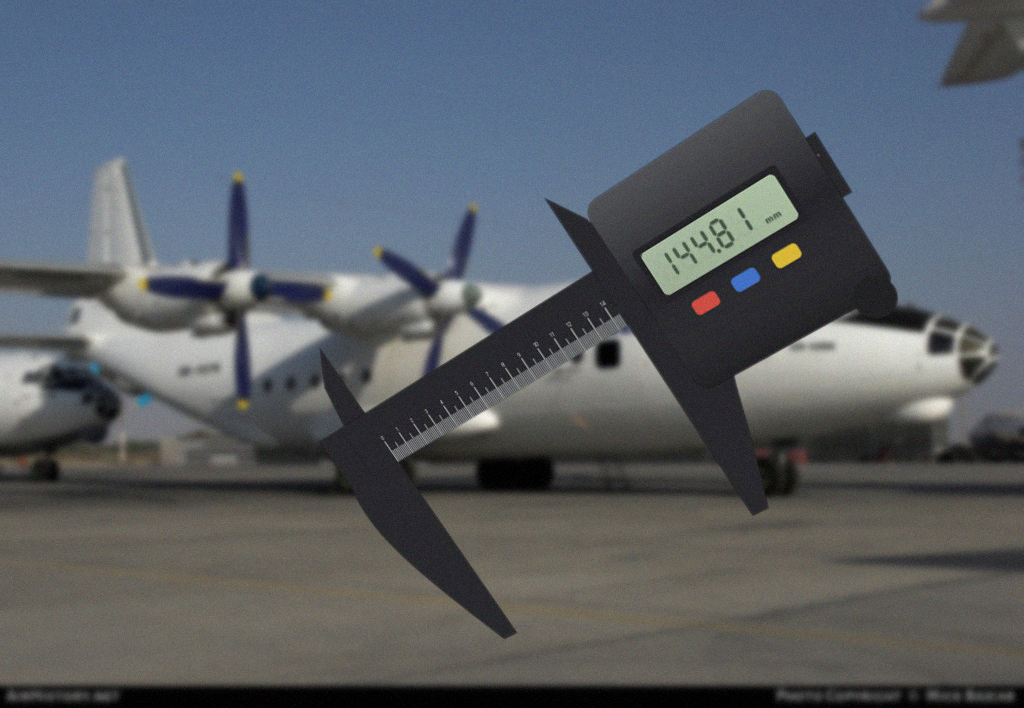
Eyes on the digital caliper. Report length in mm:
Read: 144.81 mm
